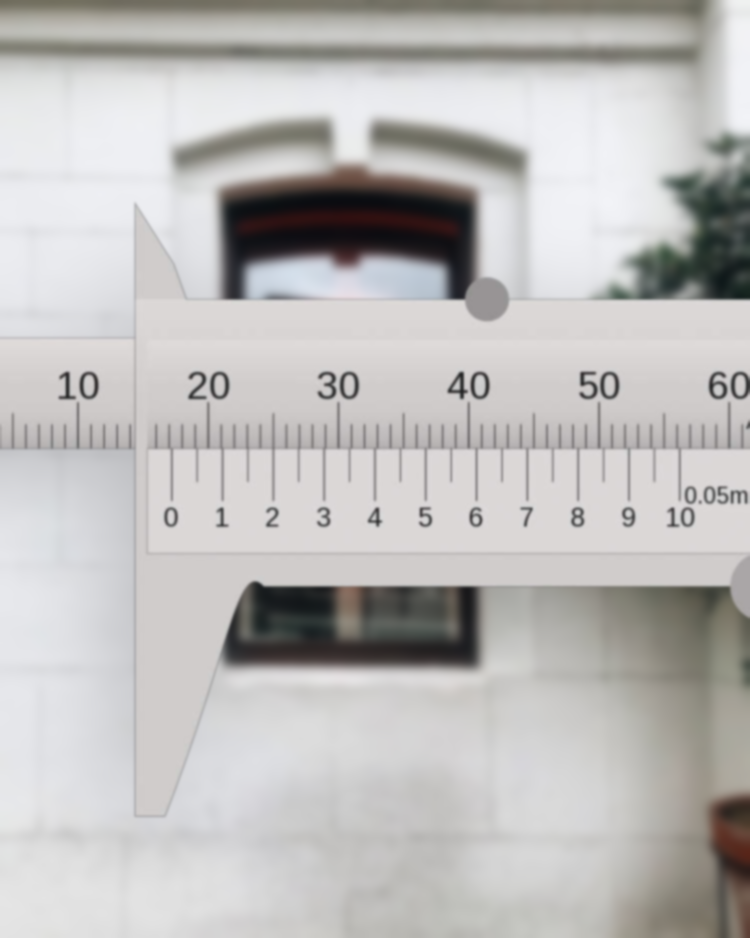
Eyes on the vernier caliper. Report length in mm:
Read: 17.2 mm
